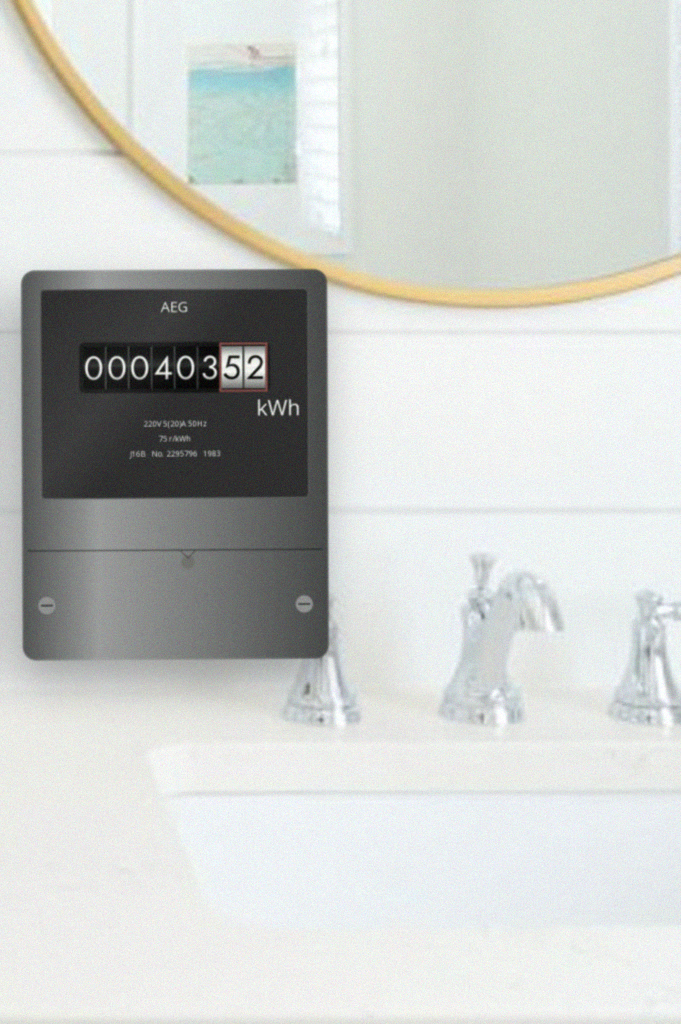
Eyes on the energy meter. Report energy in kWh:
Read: 403.52 kWh
